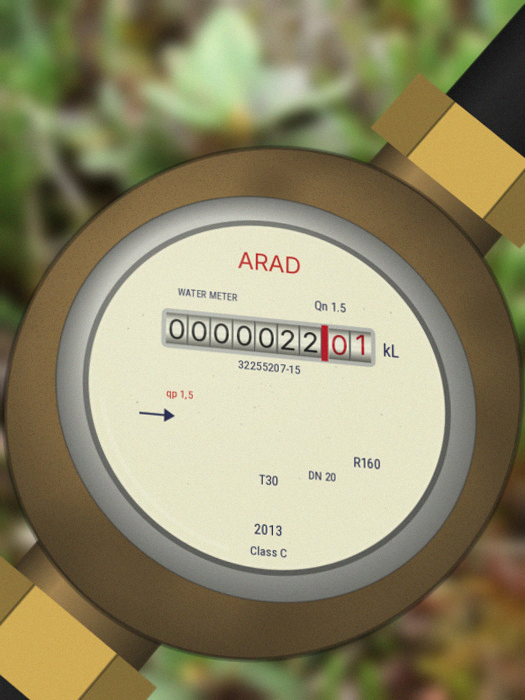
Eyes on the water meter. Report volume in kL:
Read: 22.01 kL
